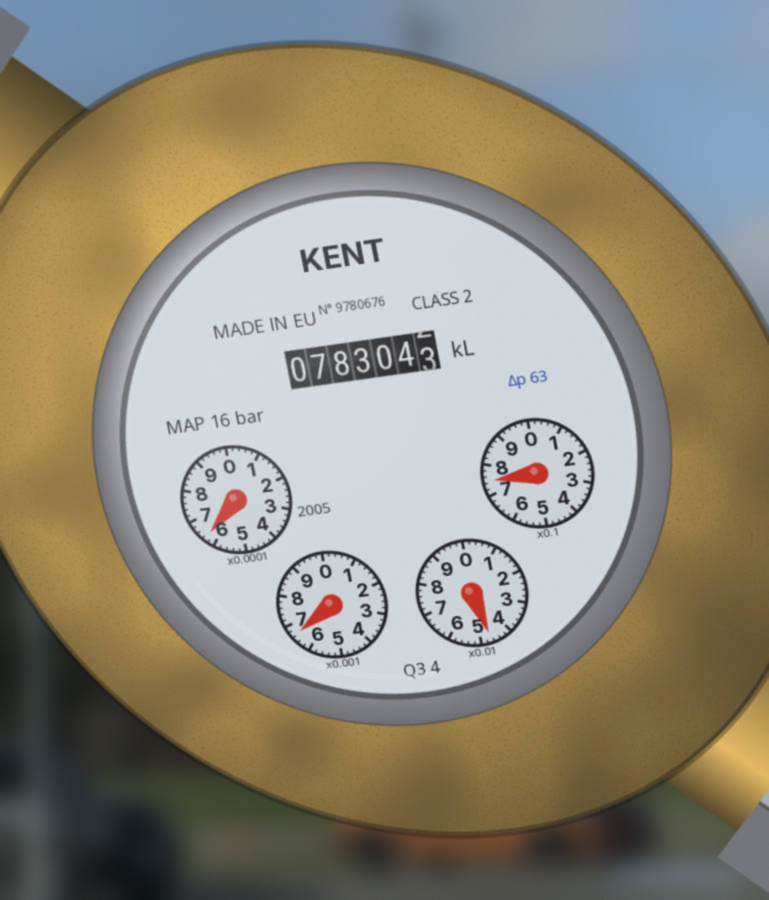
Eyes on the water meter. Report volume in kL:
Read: 783042.7466 kL
